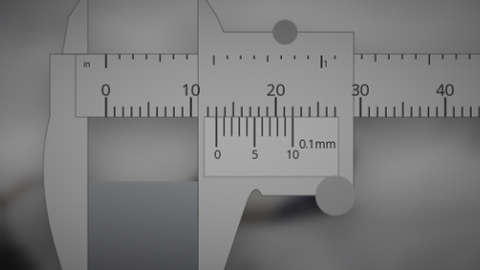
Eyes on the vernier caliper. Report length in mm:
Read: 13.0 mm
